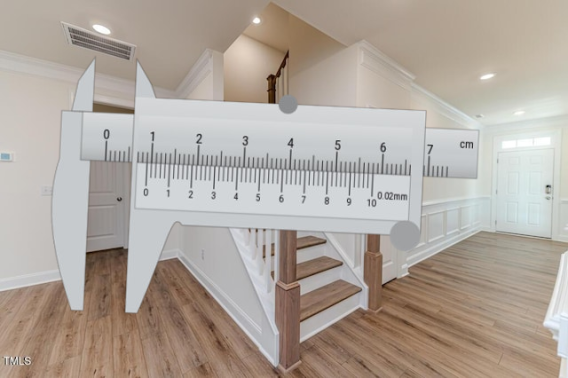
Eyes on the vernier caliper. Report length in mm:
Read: 9.0 mm
